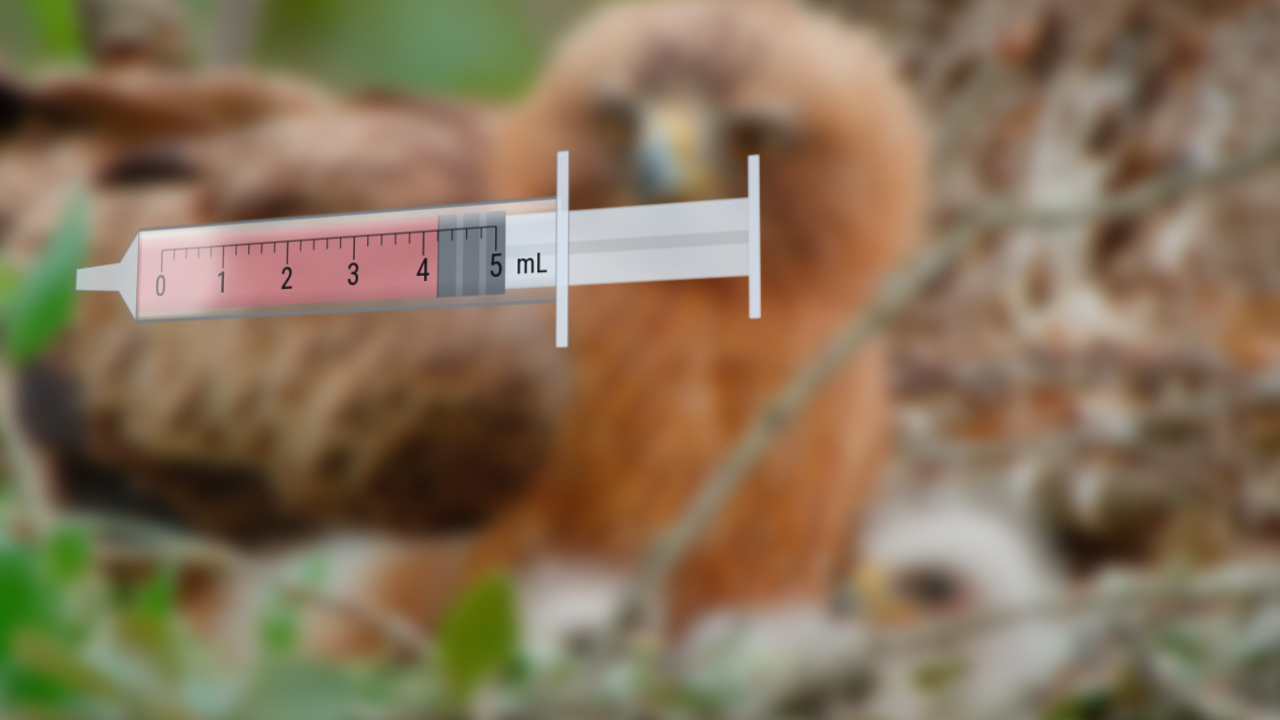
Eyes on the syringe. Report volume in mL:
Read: 4.2 mL
